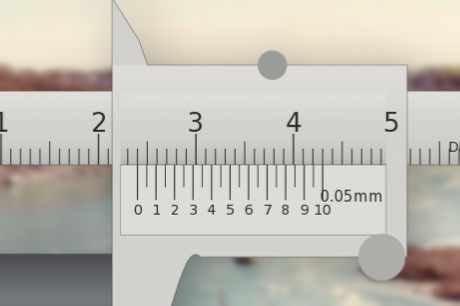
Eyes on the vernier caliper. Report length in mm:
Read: 24.0 mm
